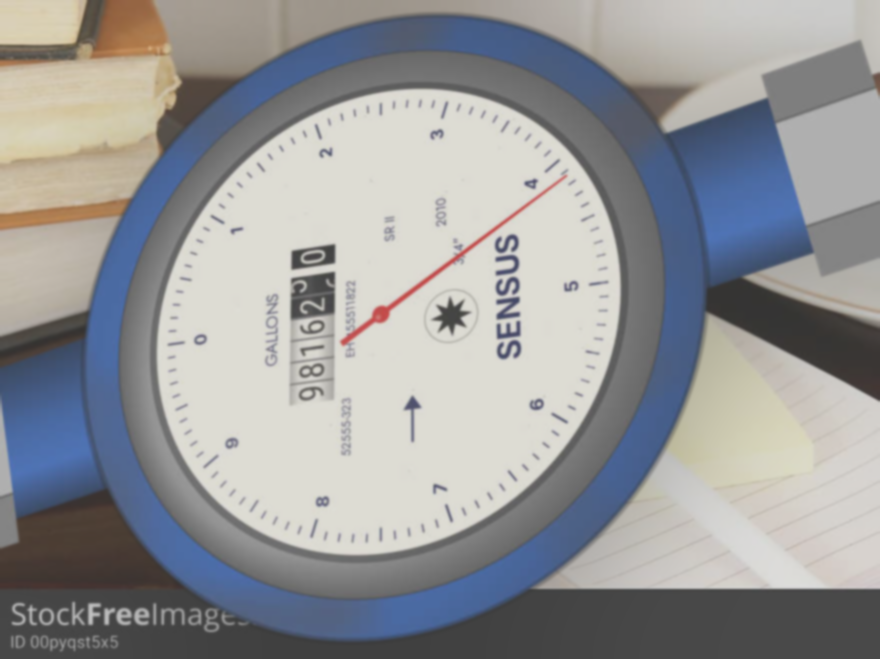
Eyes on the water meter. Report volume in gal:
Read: 9816254.1 gal
